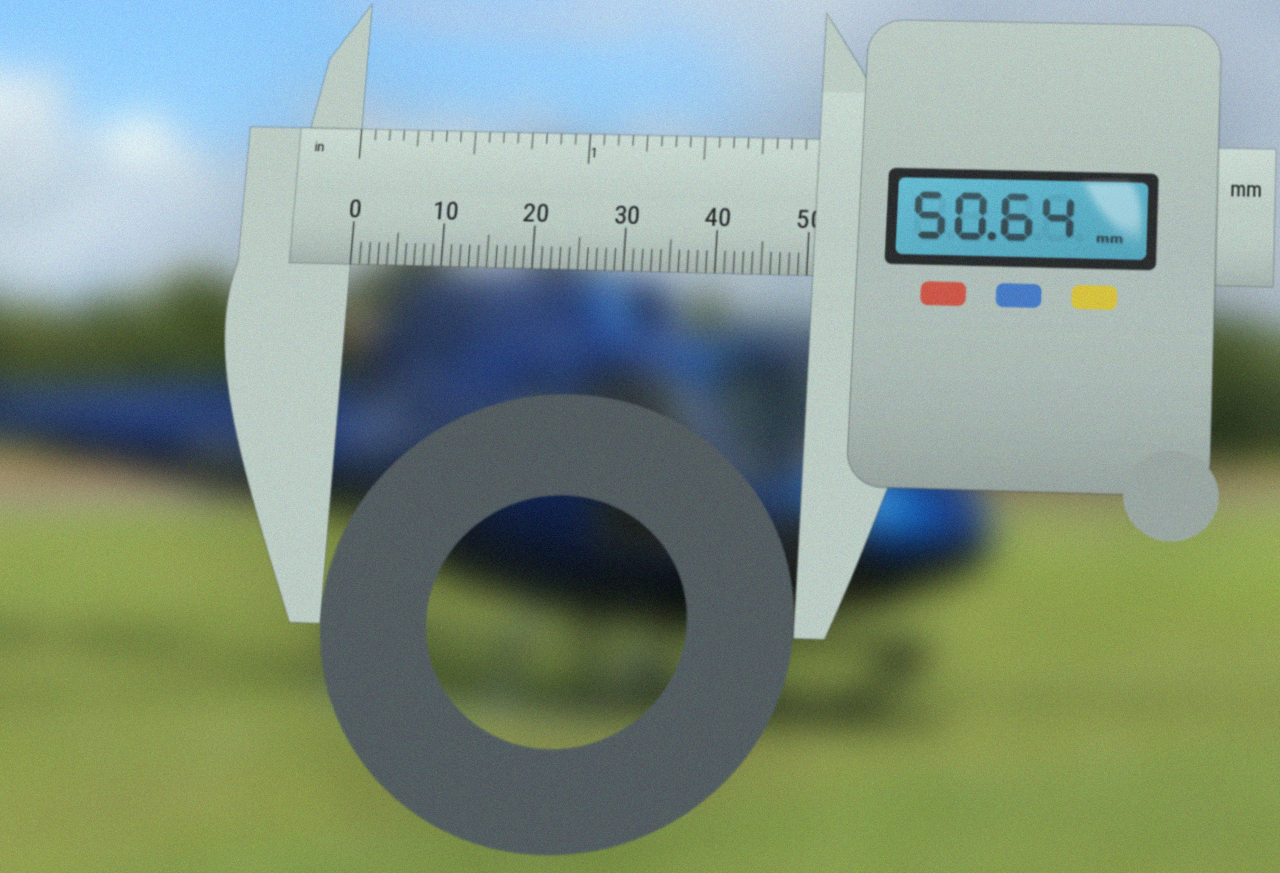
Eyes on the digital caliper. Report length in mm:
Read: 50.64 mm
